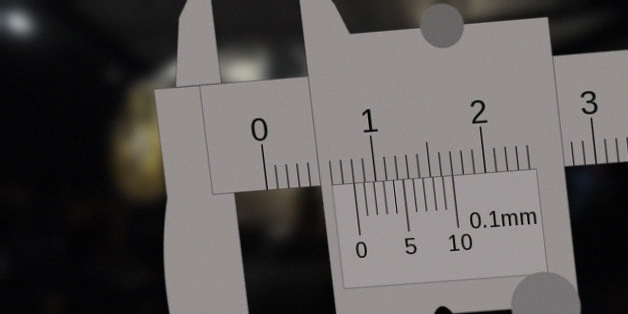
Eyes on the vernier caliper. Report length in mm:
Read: 8.0 mm
